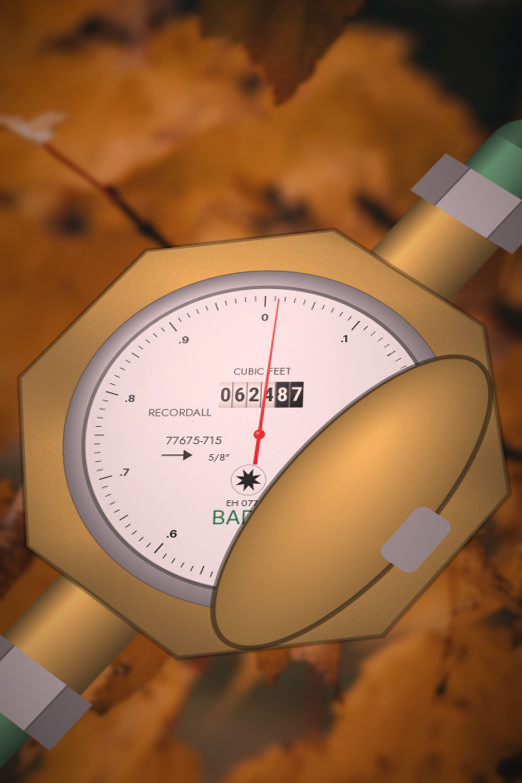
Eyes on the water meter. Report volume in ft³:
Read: 62487.01 ft³
